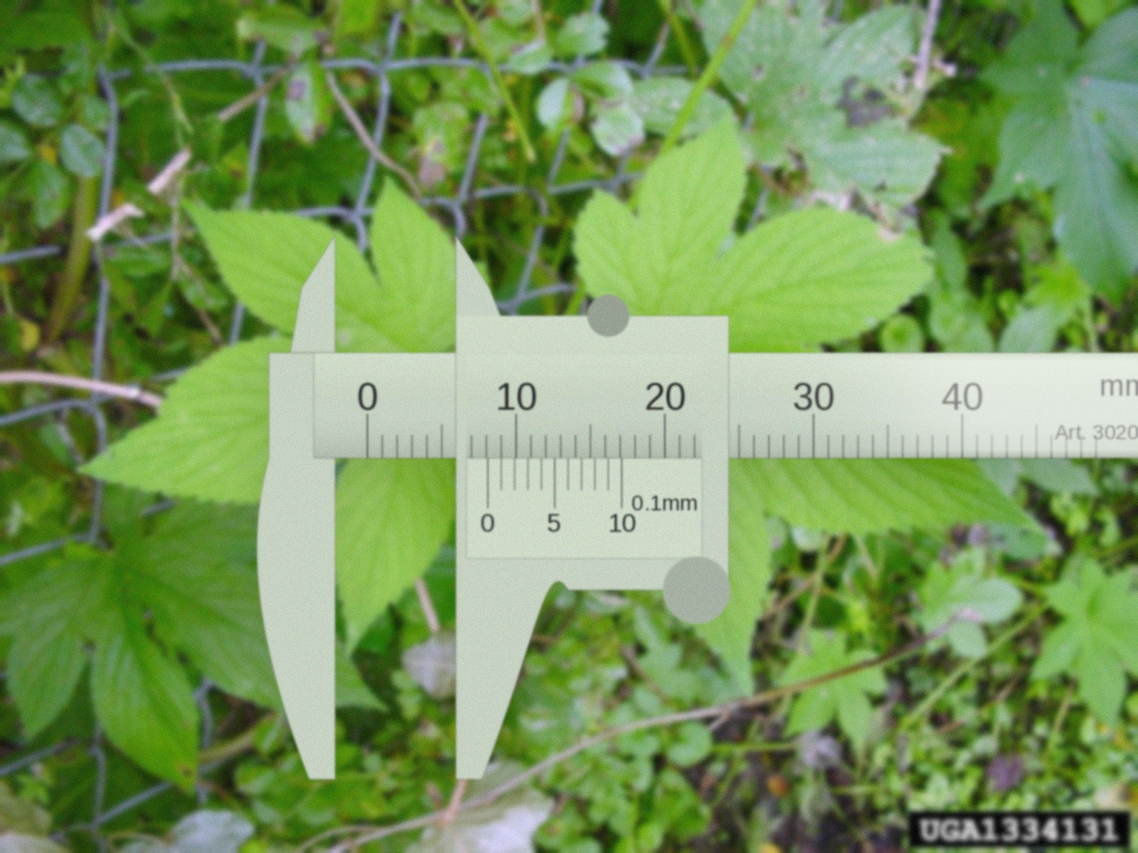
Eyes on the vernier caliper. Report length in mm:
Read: 8.1 mm
